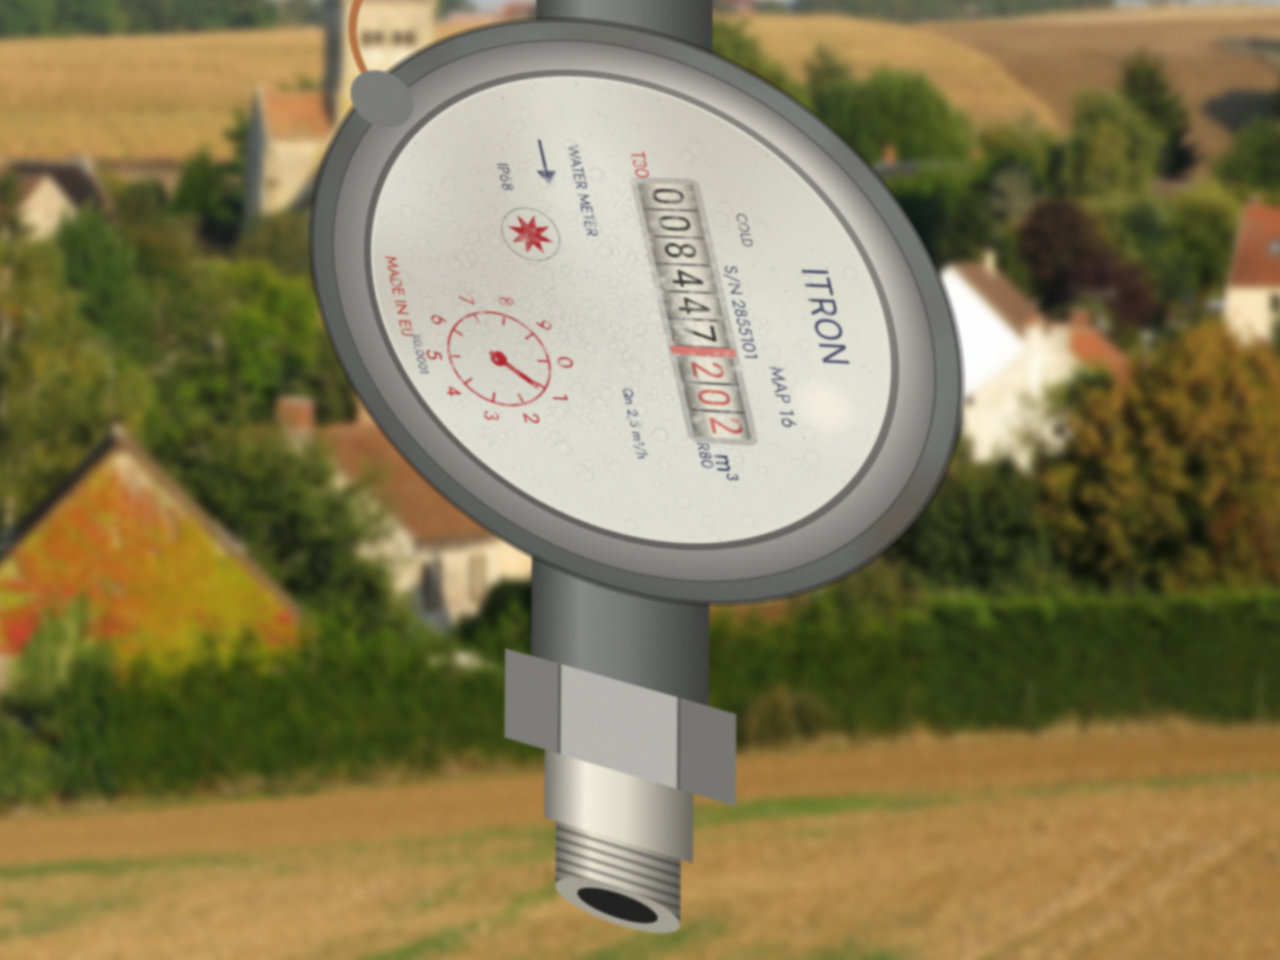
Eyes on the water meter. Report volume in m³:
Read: 8447.2021 m³
